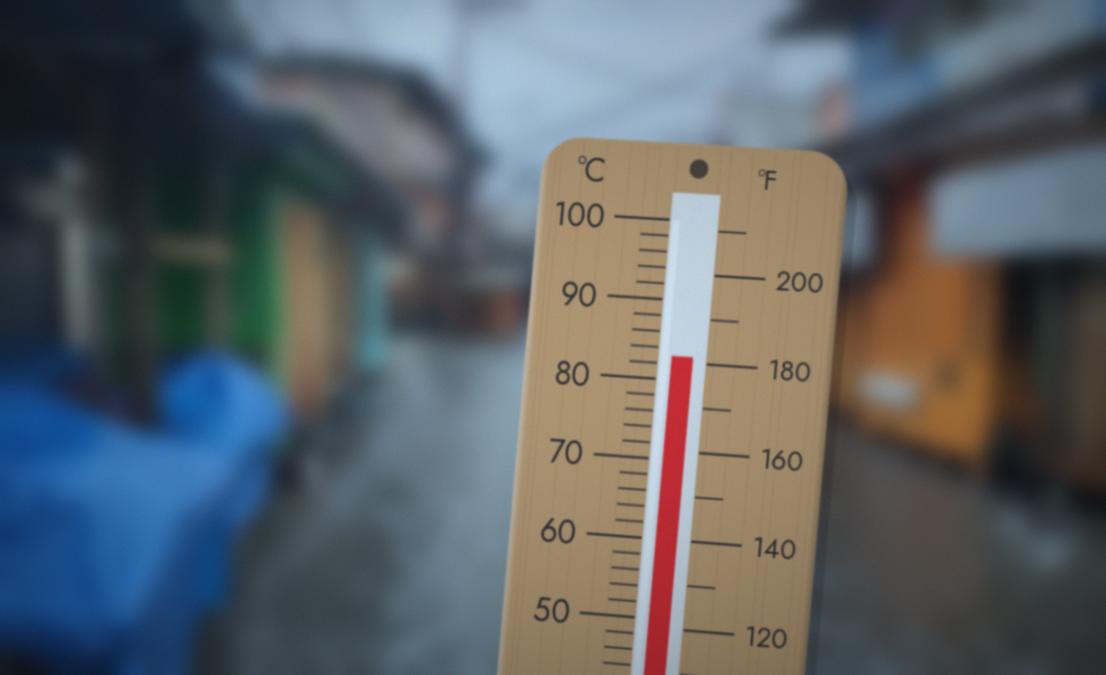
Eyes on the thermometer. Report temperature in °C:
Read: 83 °C
